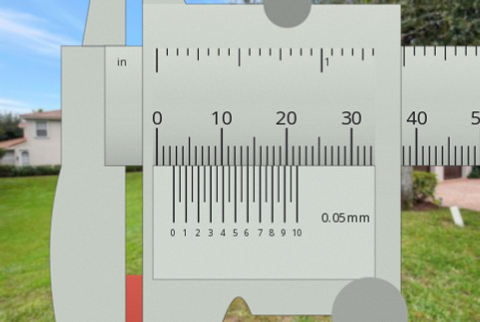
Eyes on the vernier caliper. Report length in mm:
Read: 2.6 mm
